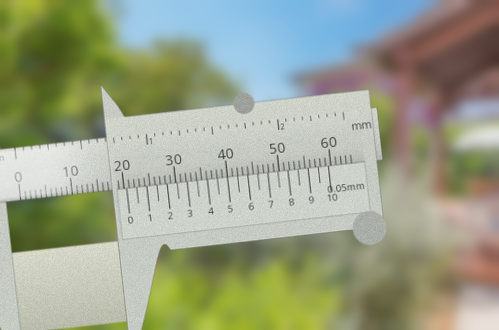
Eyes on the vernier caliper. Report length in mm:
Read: 20.5 mm
